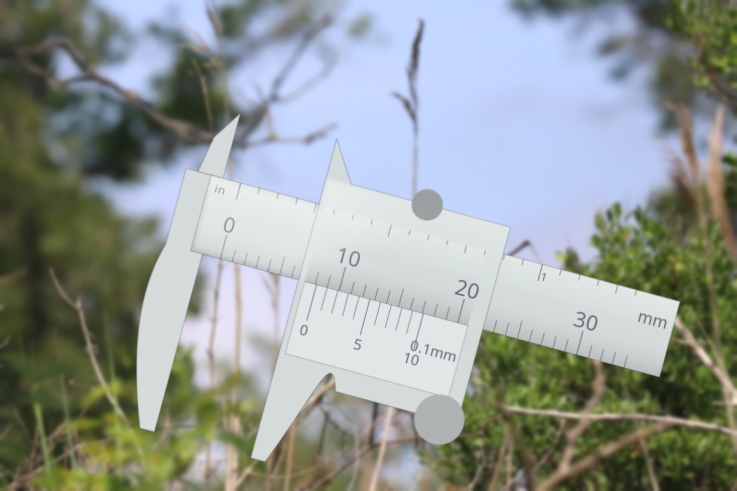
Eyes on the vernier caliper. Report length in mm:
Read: 8.1 mm
